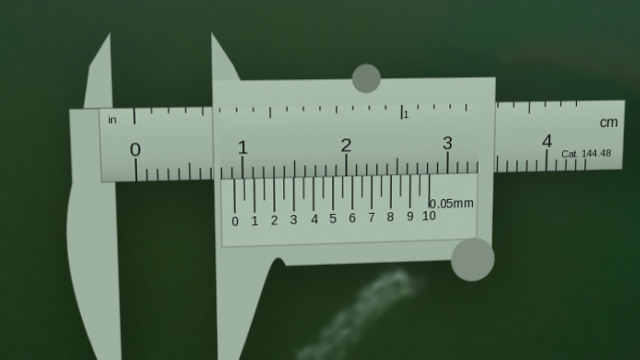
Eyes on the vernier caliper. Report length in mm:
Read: 9.2 mm
